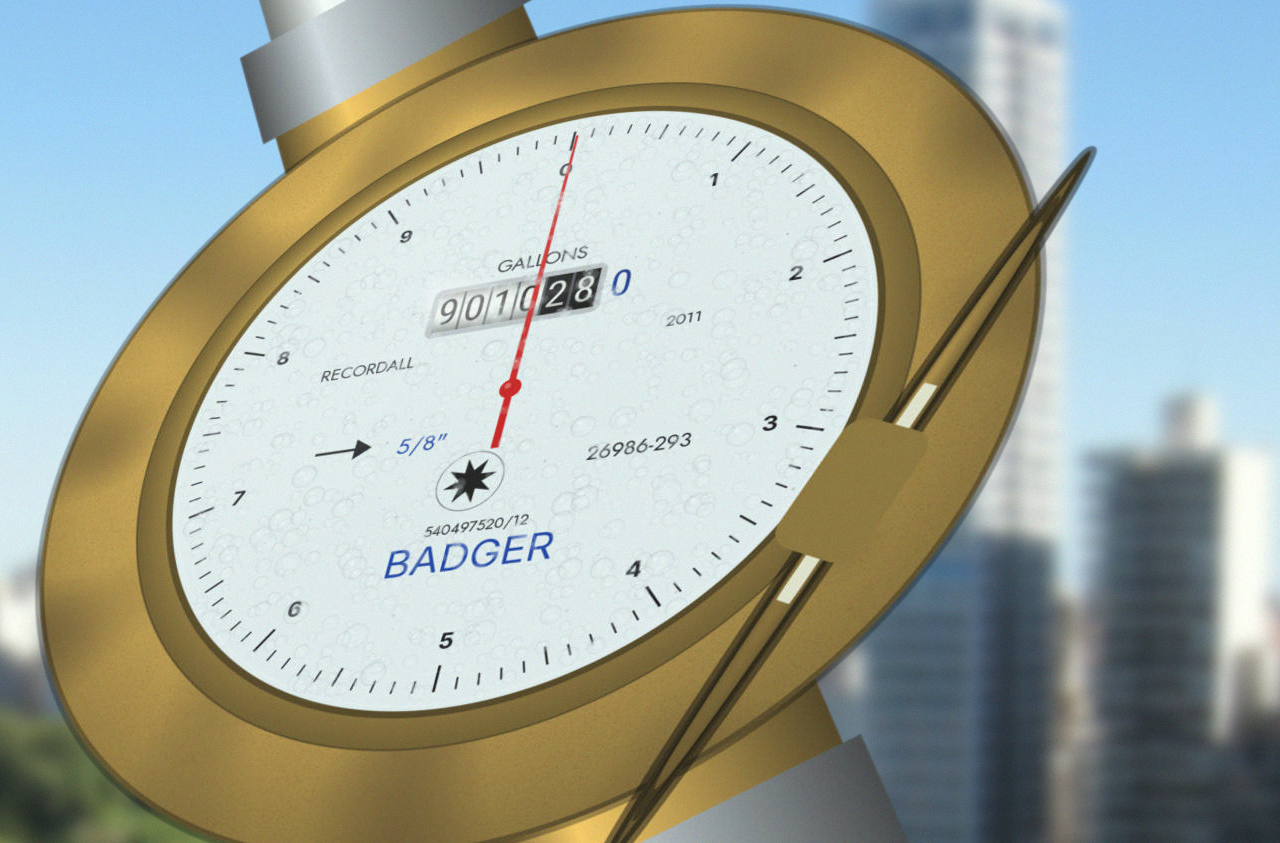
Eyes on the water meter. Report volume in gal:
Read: 9010280.0 gal
